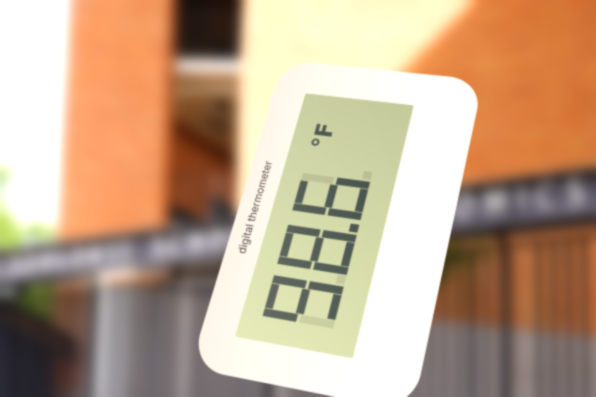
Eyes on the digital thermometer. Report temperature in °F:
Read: 98.6 °F
